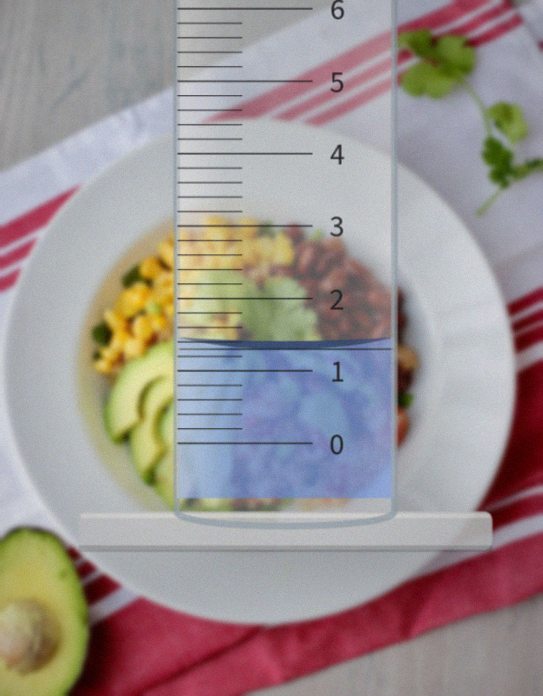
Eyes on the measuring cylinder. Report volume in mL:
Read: 1.3 mL
